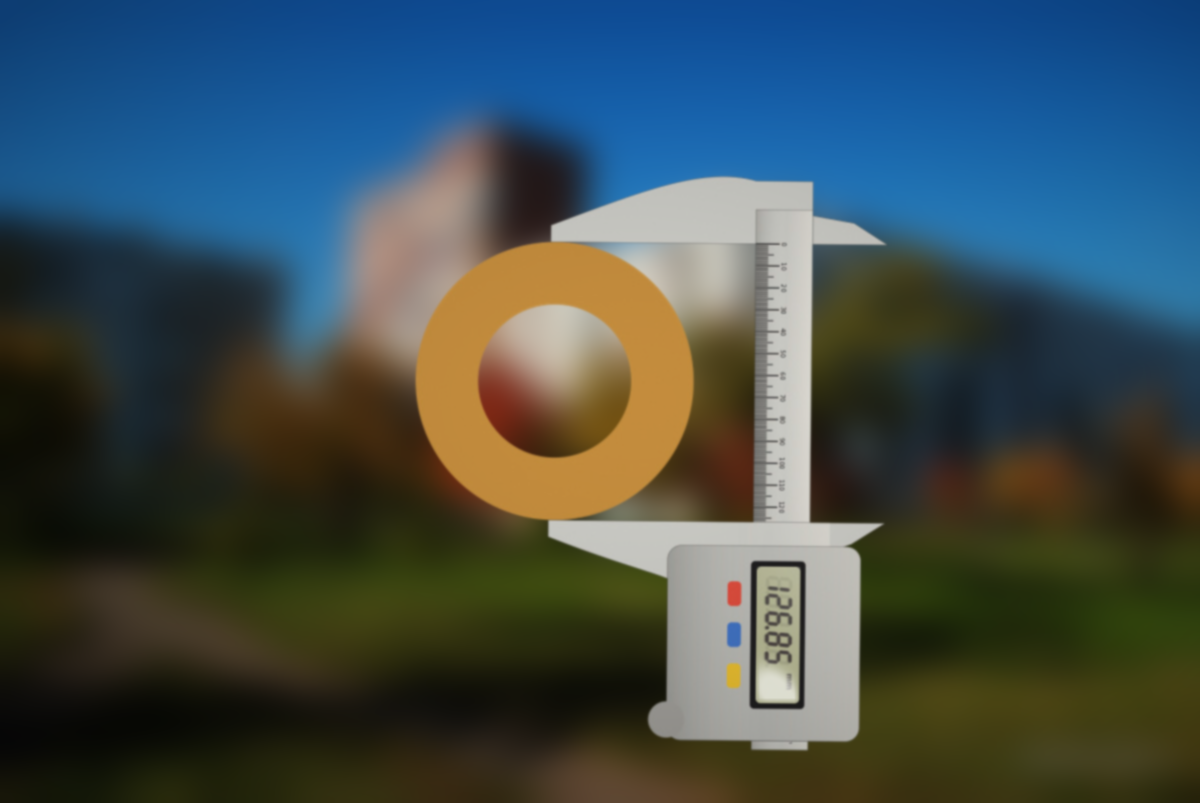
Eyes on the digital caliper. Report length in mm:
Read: 126.85 mm
